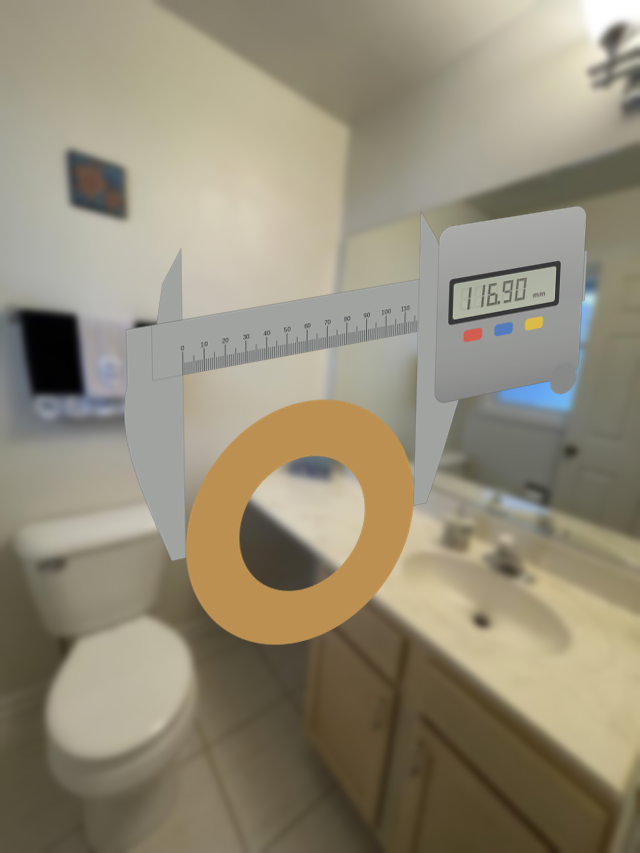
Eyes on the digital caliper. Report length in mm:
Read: 116.90 mm
